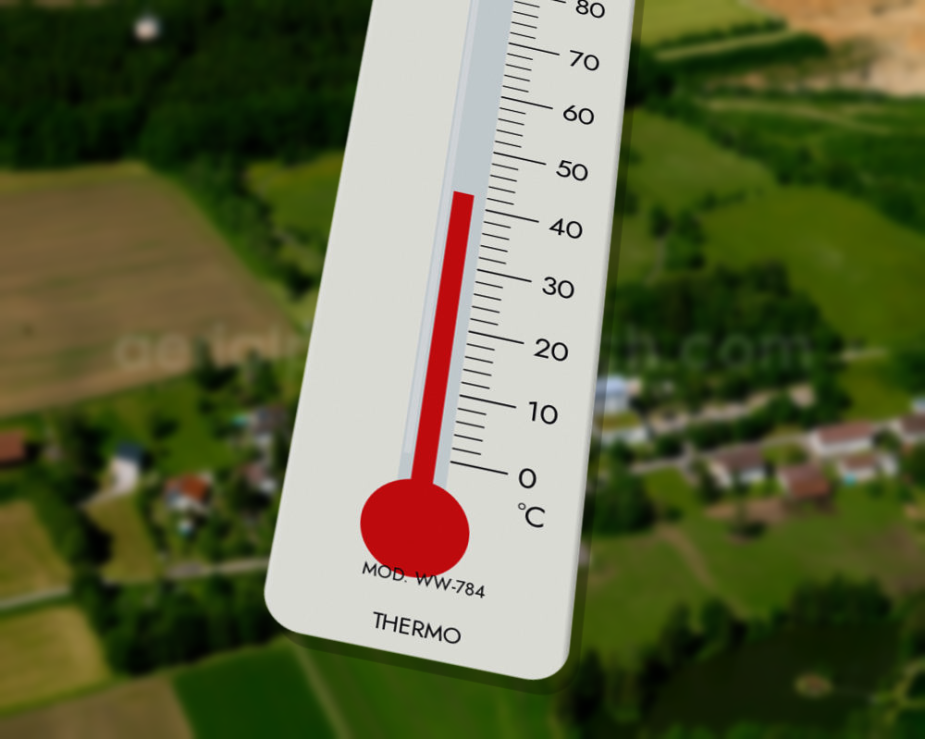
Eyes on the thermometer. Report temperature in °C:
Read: 42 °C
